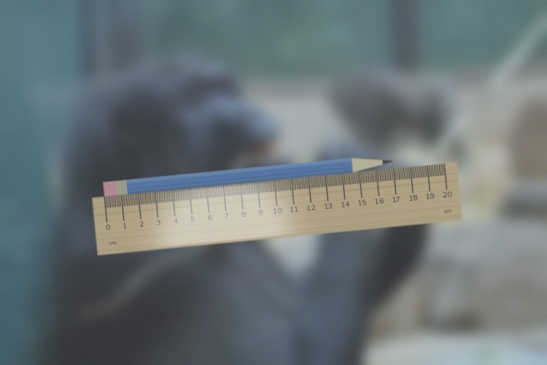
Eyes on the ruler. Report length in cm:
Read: 17 cm
